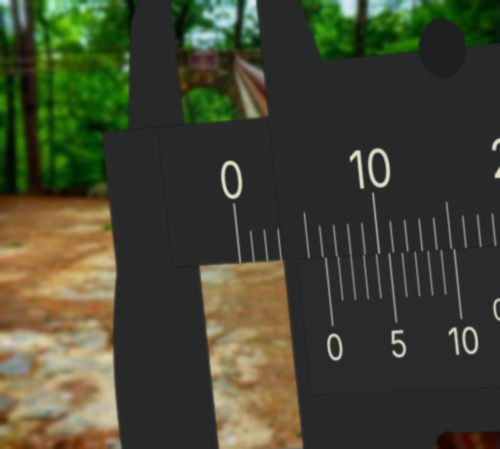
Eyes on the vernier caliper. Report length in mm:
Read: 6.2 mm
